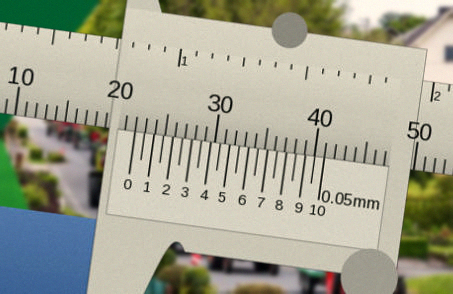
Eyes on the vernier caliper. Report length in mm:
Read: 22.0 mm
